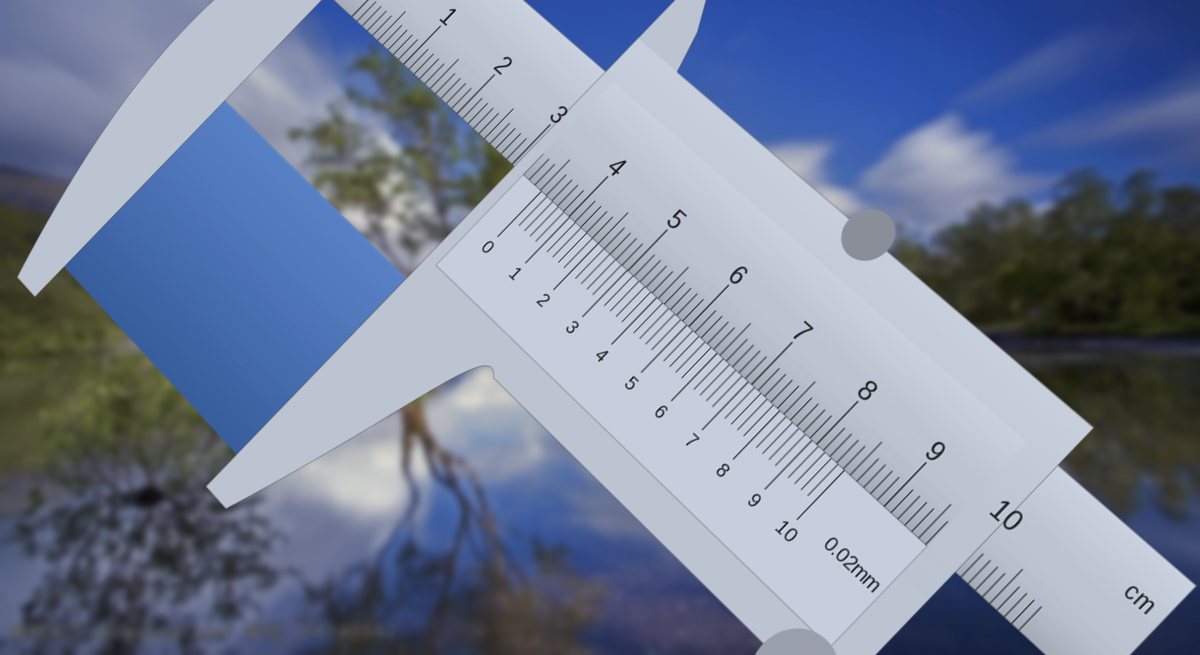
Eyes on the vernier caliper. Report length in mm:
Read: 35.2 mm
